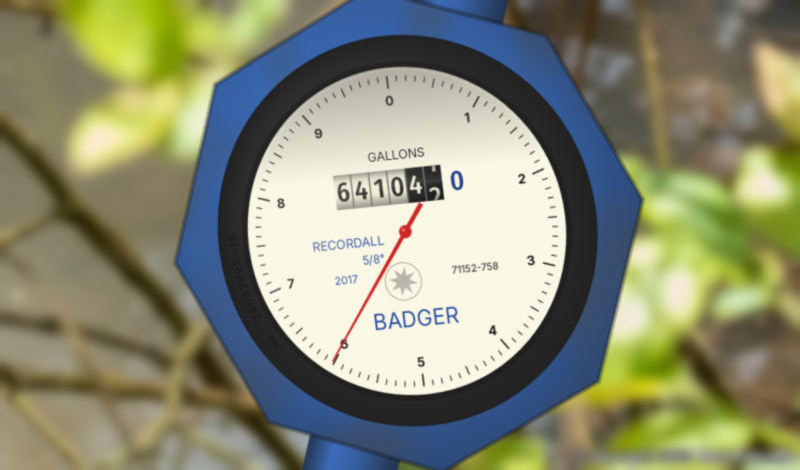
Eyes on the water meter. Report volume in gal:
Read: 6410416.0 gal
